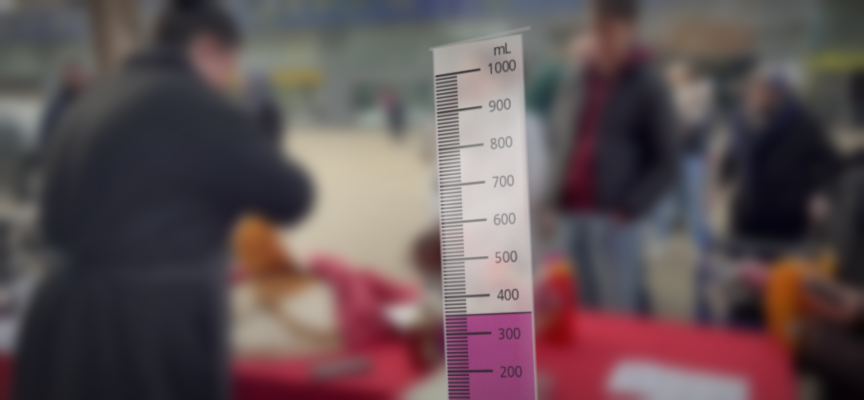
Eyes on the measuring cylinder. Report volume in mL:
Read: 350 mL
